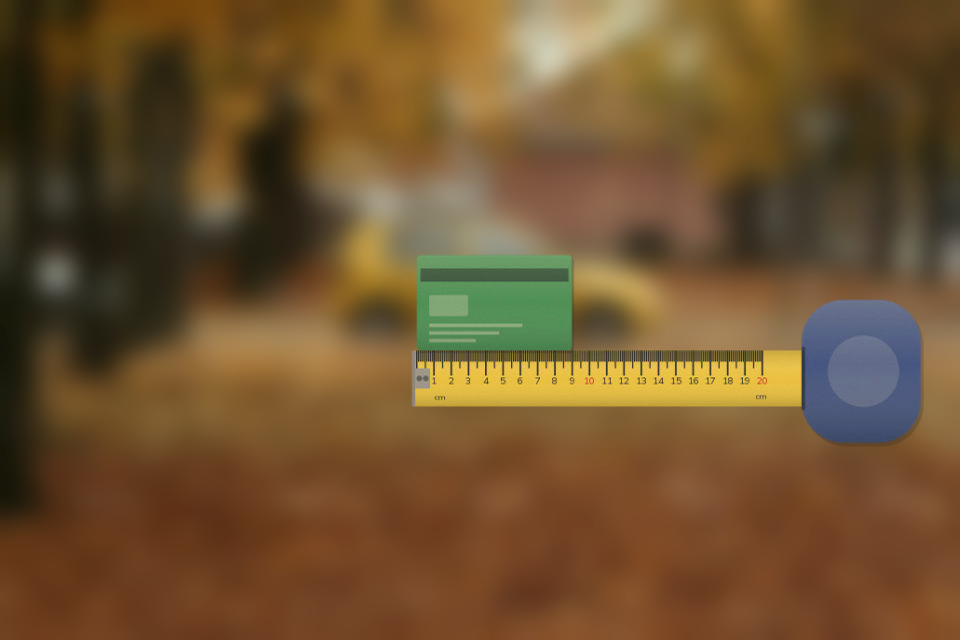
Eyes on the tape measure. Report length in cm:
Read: 9 cm
